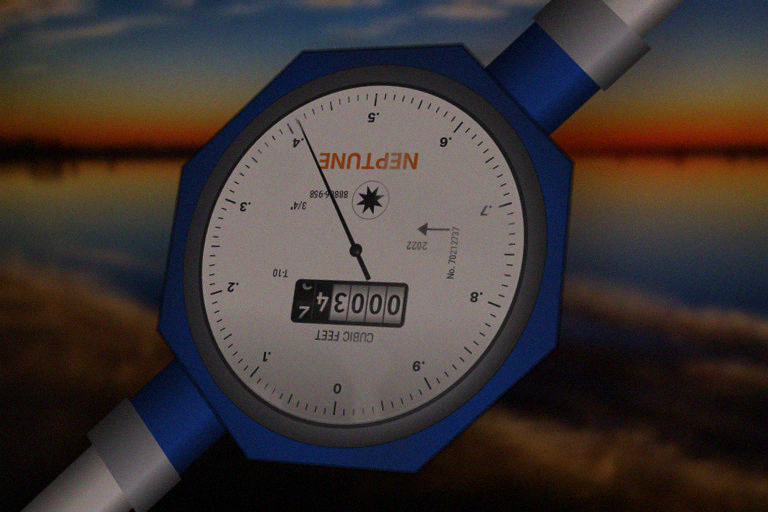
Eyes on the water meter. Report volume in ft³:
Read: 342.41 ft³
